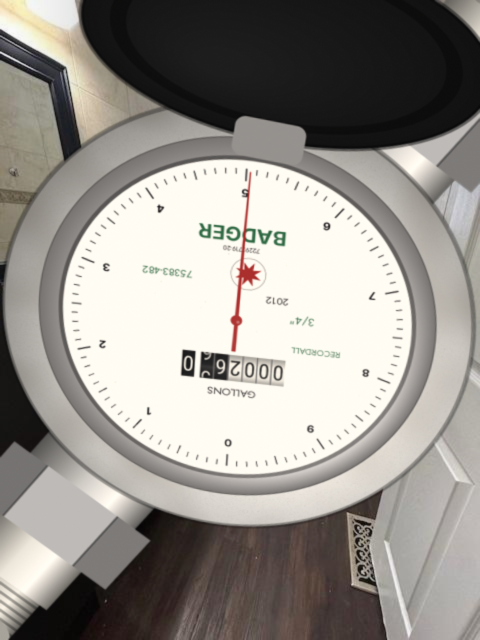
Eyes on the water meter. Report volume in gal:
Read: 2655.0 gal
